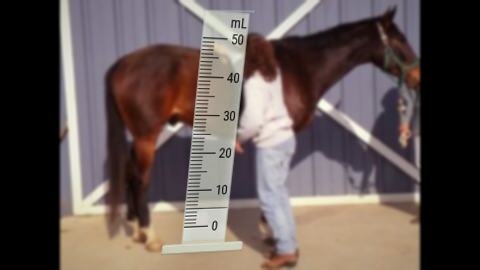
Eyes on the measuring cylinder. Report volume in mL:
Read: 5 mL
